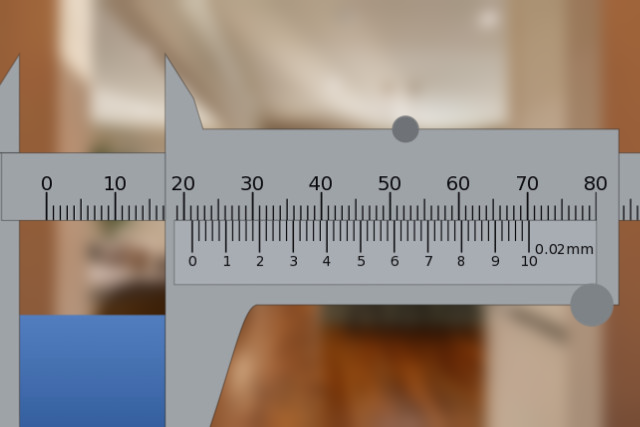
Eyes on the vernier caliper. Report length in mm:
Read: 21.2 mm
